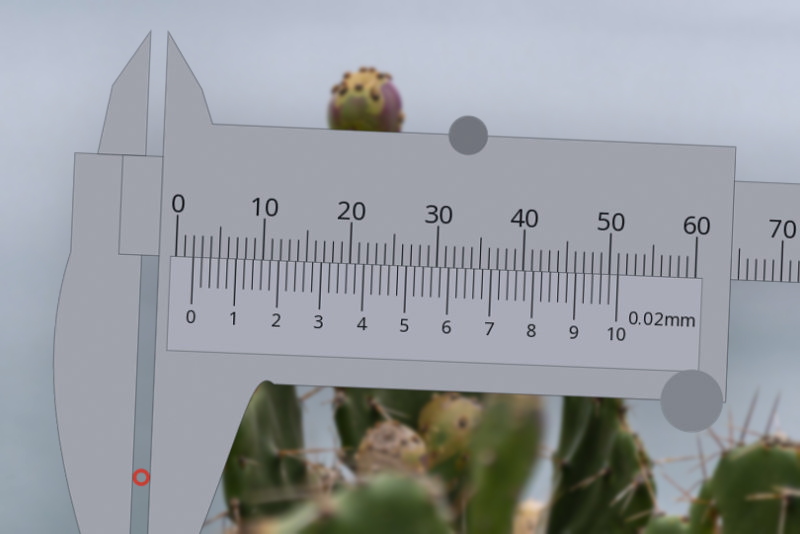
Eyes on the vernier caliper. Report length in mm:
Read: 2.0 mm
